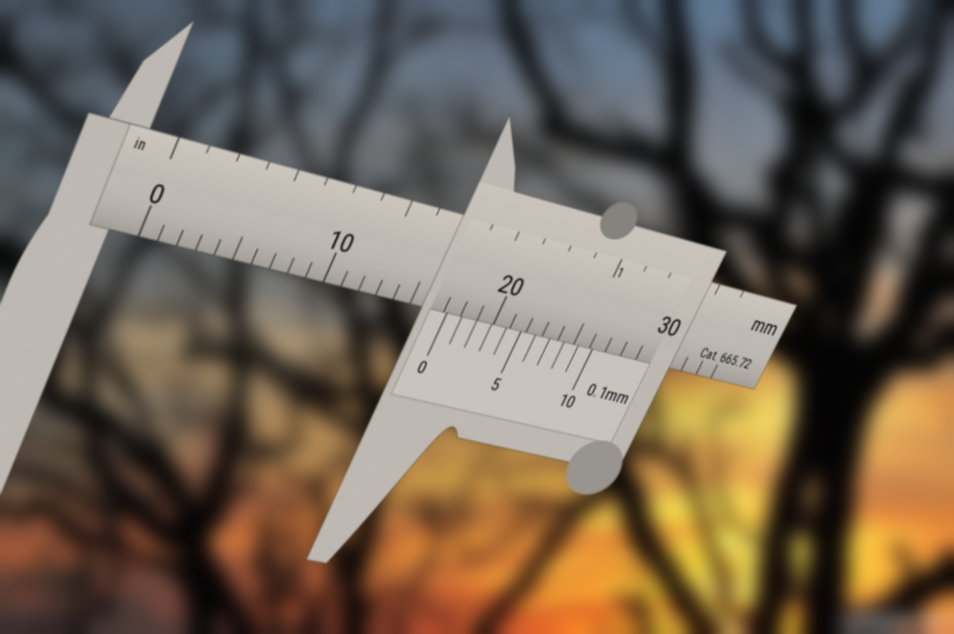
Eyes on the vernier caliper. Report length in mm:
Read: 17.2 mm
